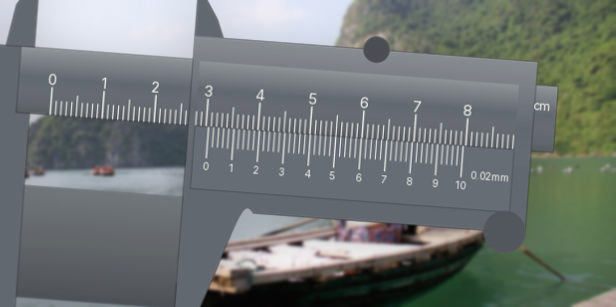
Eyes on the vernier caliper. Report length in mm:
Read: 30.5 mm
